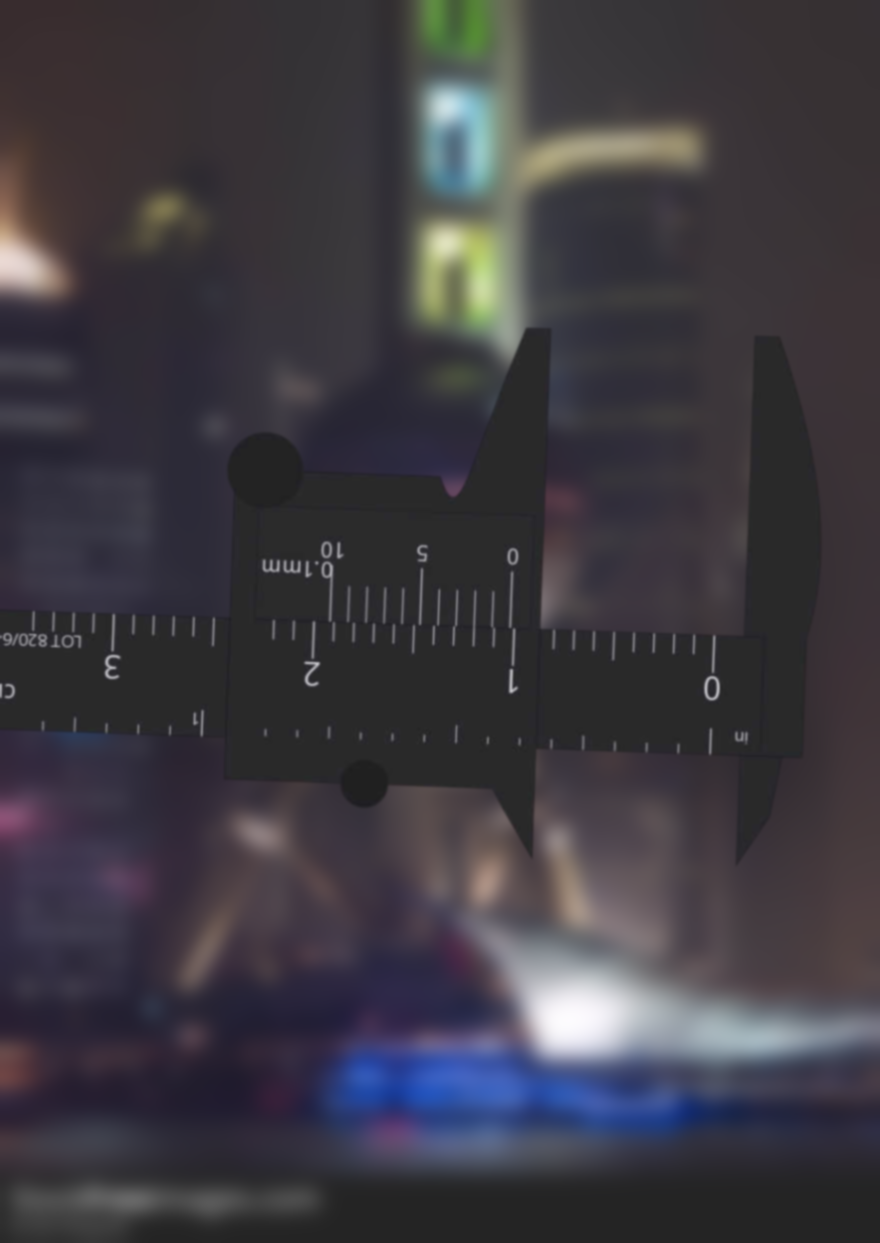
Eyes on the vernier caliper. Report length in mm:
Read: 10.2 mm
